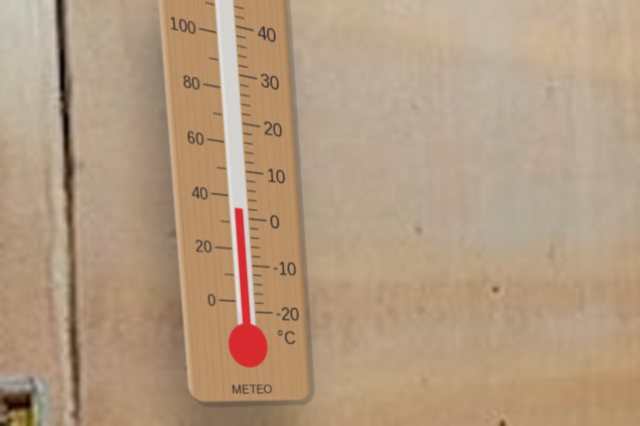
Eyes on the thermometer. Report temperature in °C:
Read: 2 °C
